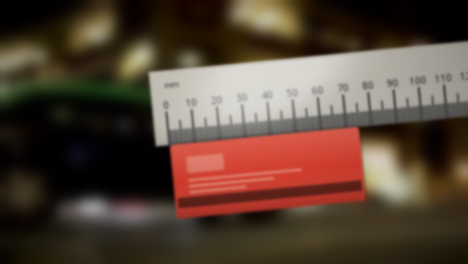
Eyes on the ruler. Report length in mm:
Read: 75 mm
